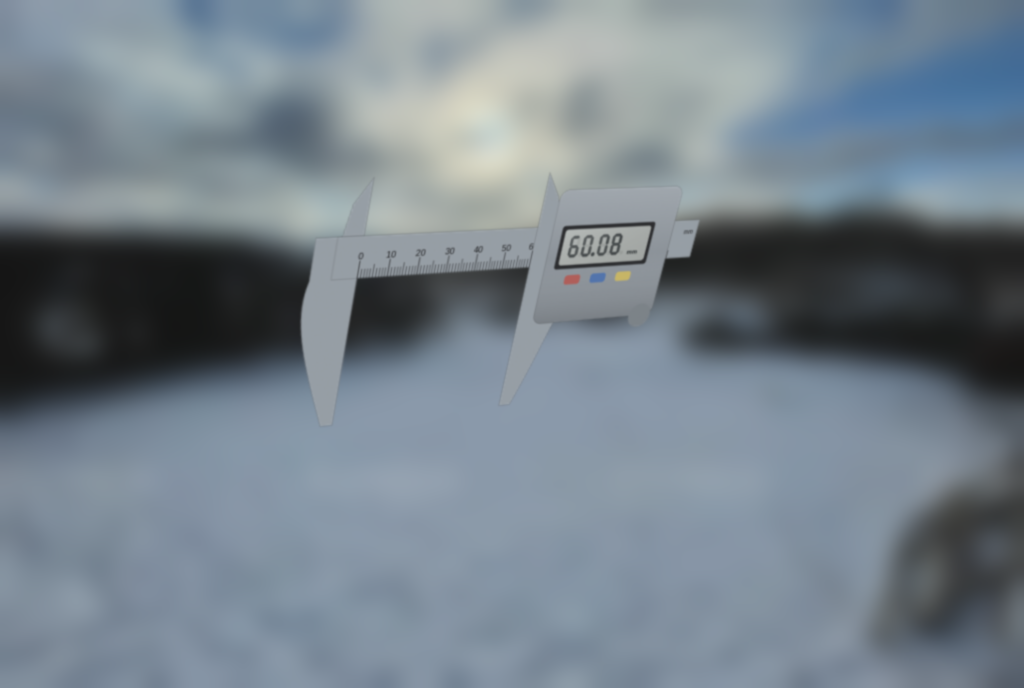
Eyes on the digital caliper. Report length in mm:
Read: 60.08 mm
